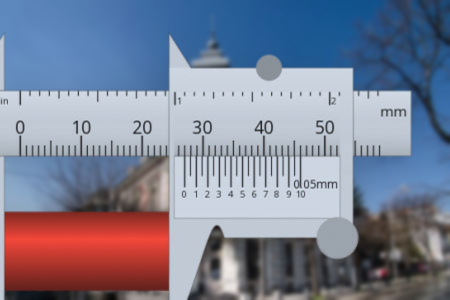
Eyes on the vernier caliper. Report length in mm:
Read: 27.0 mm
